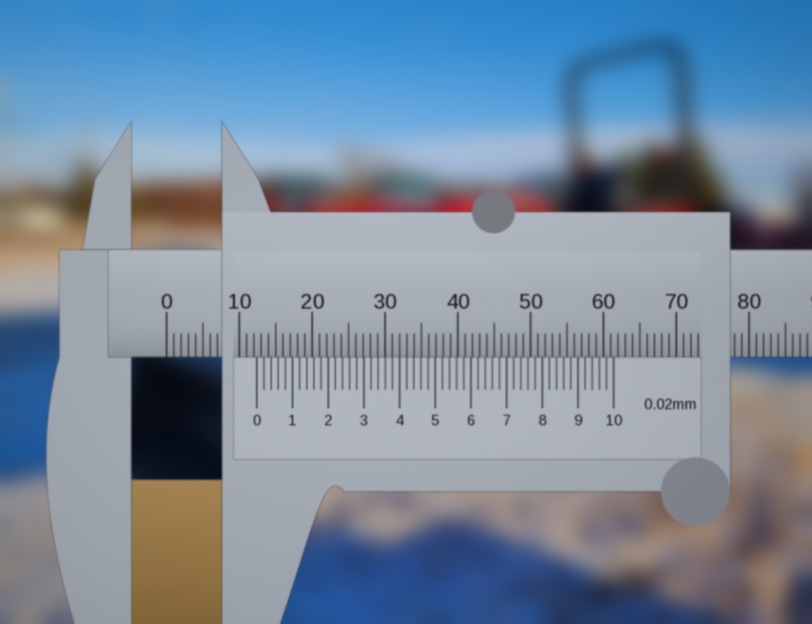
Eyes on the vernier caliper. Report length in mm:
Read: 12.4 mm
